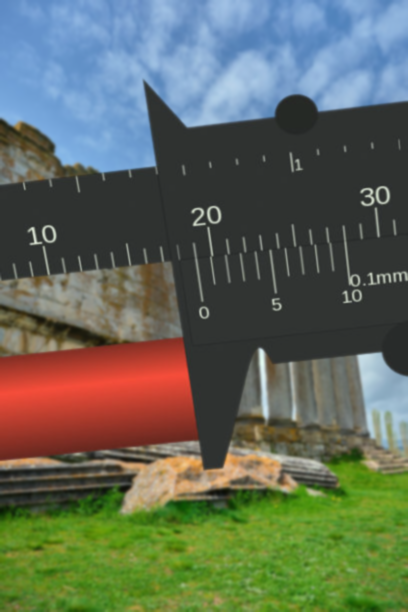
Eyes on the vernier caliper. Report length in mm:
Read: 19.0 mm
